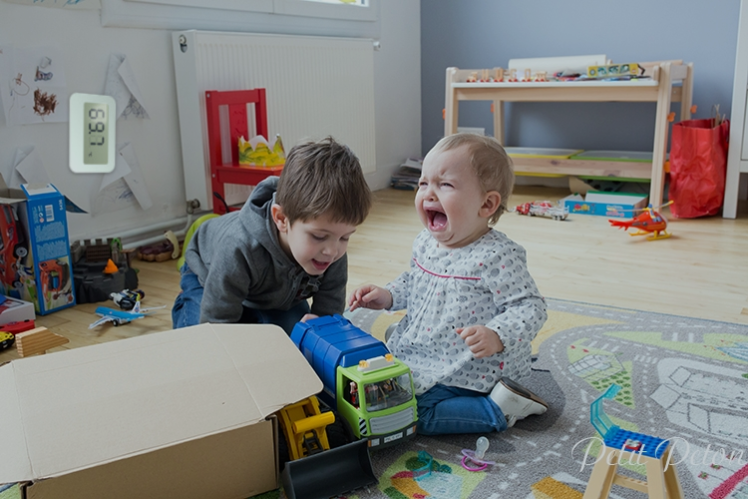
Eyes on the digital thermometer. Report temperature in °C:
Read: 69.7 °C
